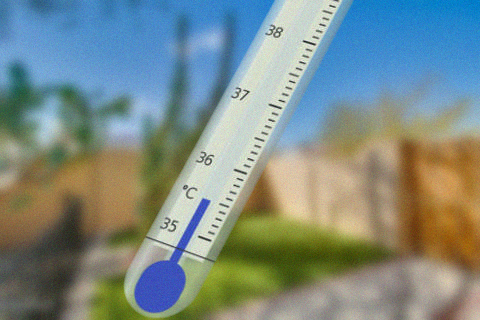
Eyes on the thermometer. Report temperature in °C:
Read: 35.5 °C
